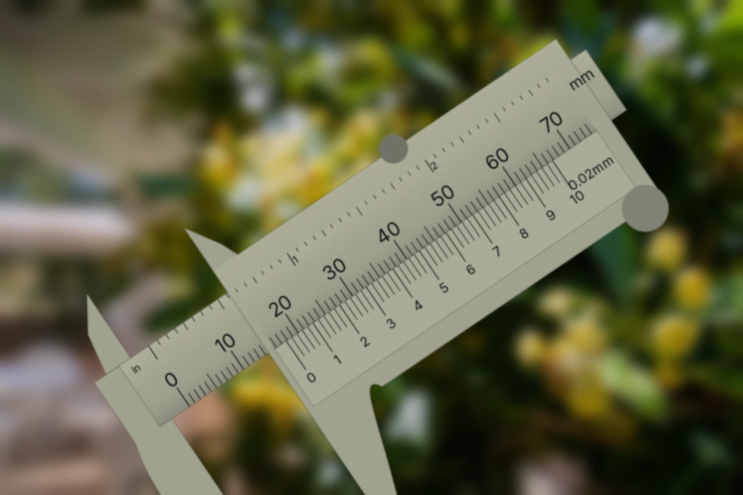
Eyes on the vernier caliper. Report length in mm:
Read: 17.8 mm
